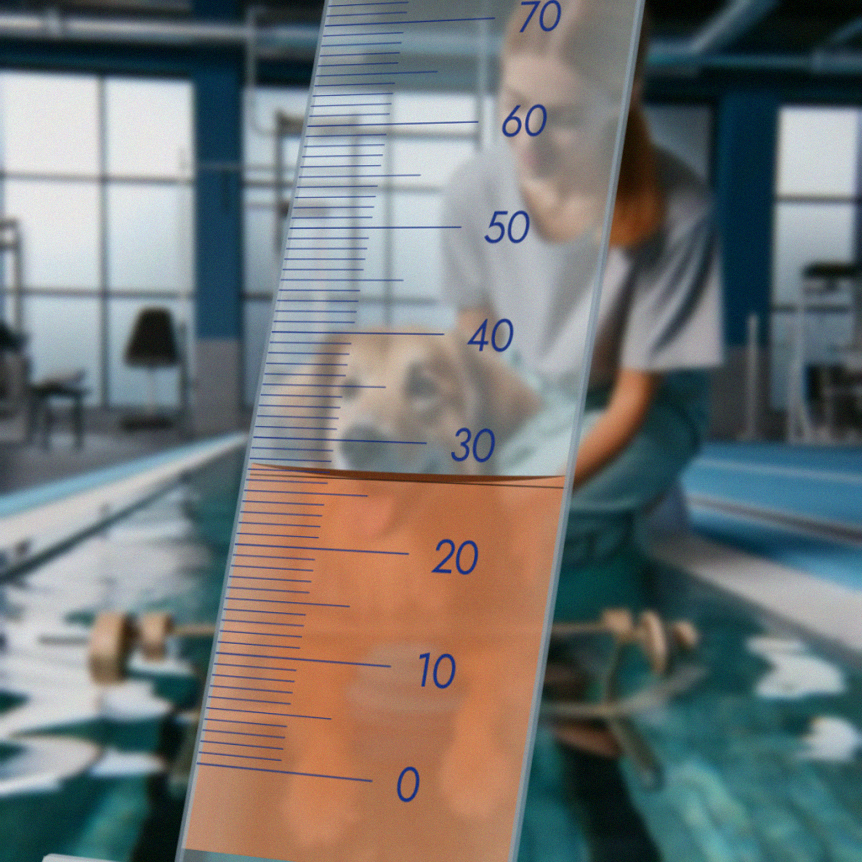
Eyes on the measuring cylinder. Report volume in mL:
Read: 26.5 mL
